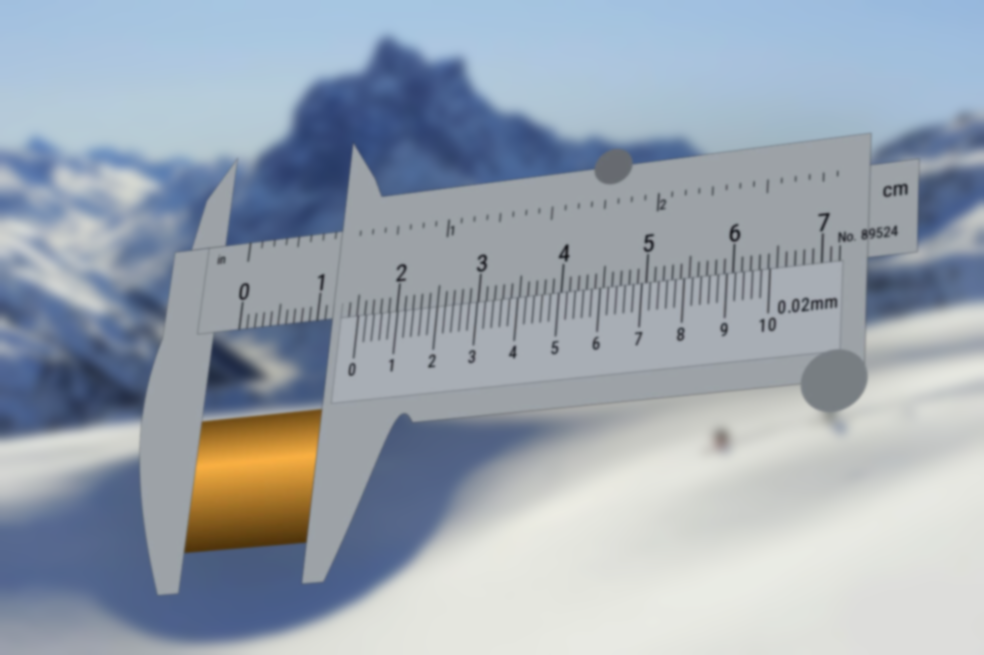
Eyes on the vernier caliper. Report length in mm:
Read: 15.2 mm
